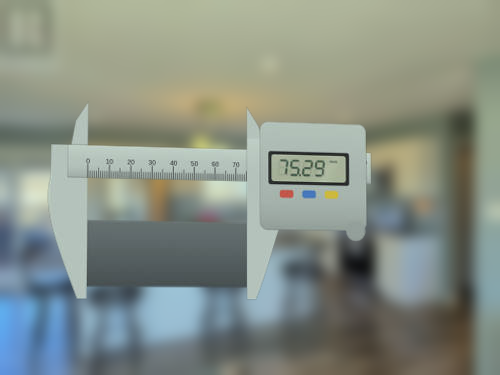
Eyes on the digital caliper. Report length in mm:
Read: 75.29 mm
